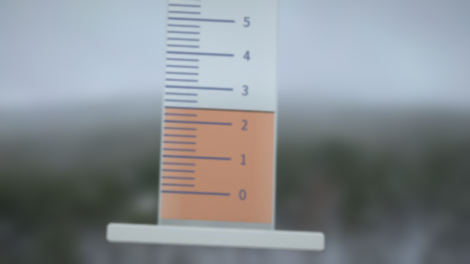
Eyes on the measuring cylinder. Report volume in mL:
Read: 2.4 mL
